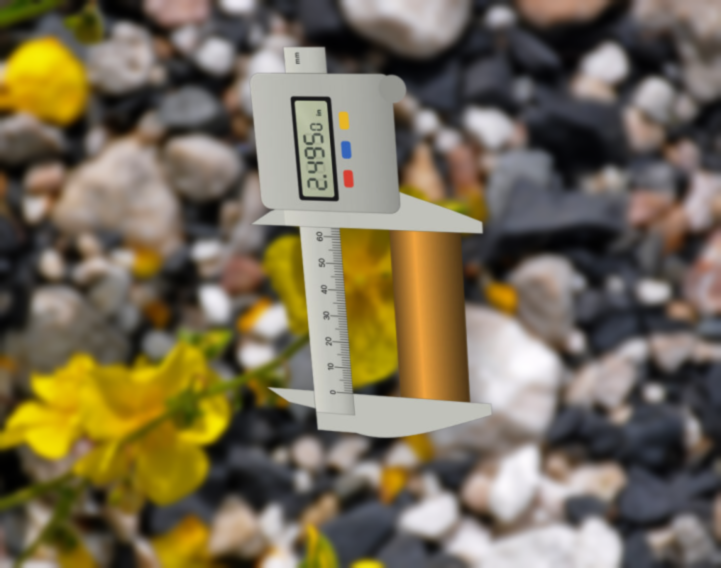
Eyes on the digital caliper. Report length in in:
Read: 2.4950 in
